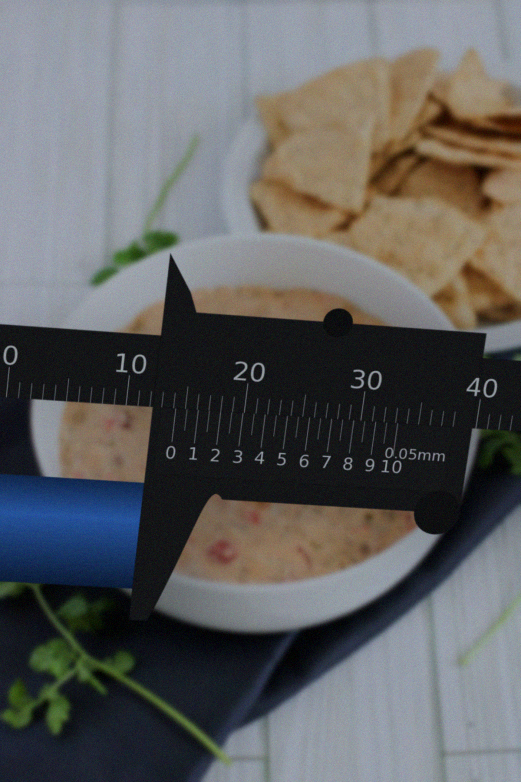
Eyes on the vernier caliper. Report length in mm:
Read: 14.2 mm
